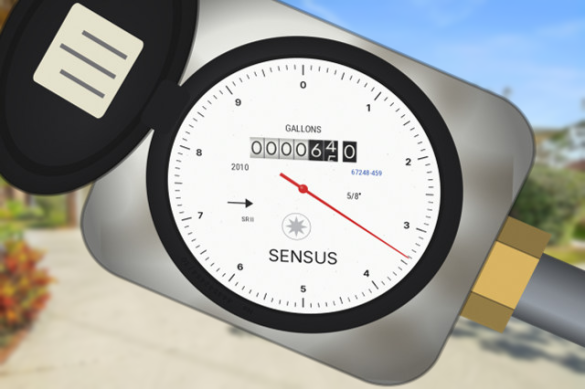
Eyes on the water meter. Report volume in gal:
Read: 643.4 gal
